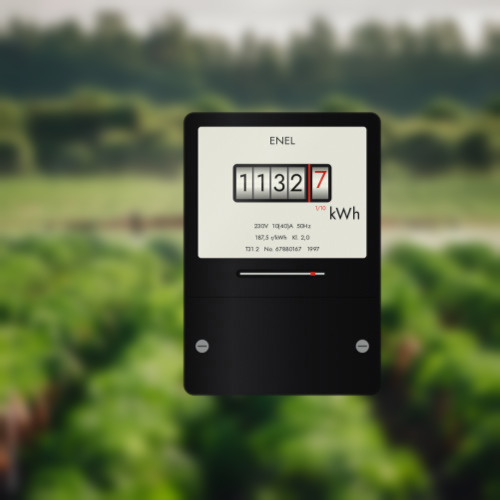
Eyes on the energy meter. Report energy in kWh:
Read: 1132.7 kWh
